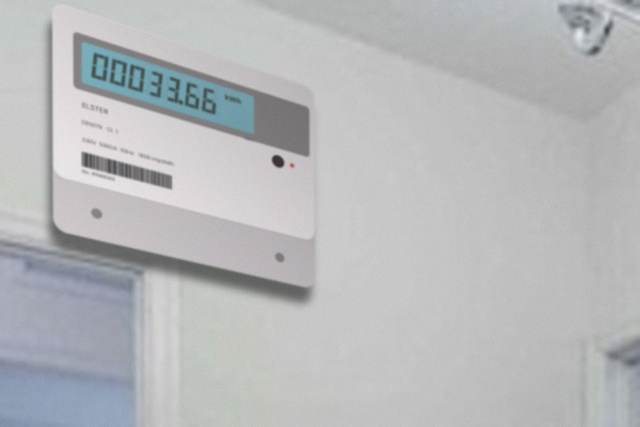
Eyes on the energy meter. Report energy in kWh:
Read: 33.66 kWh
